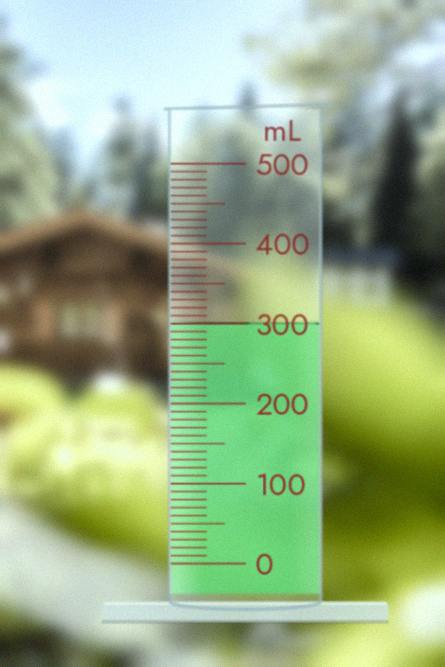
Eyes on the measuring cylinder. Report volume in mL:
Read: 300 mL
